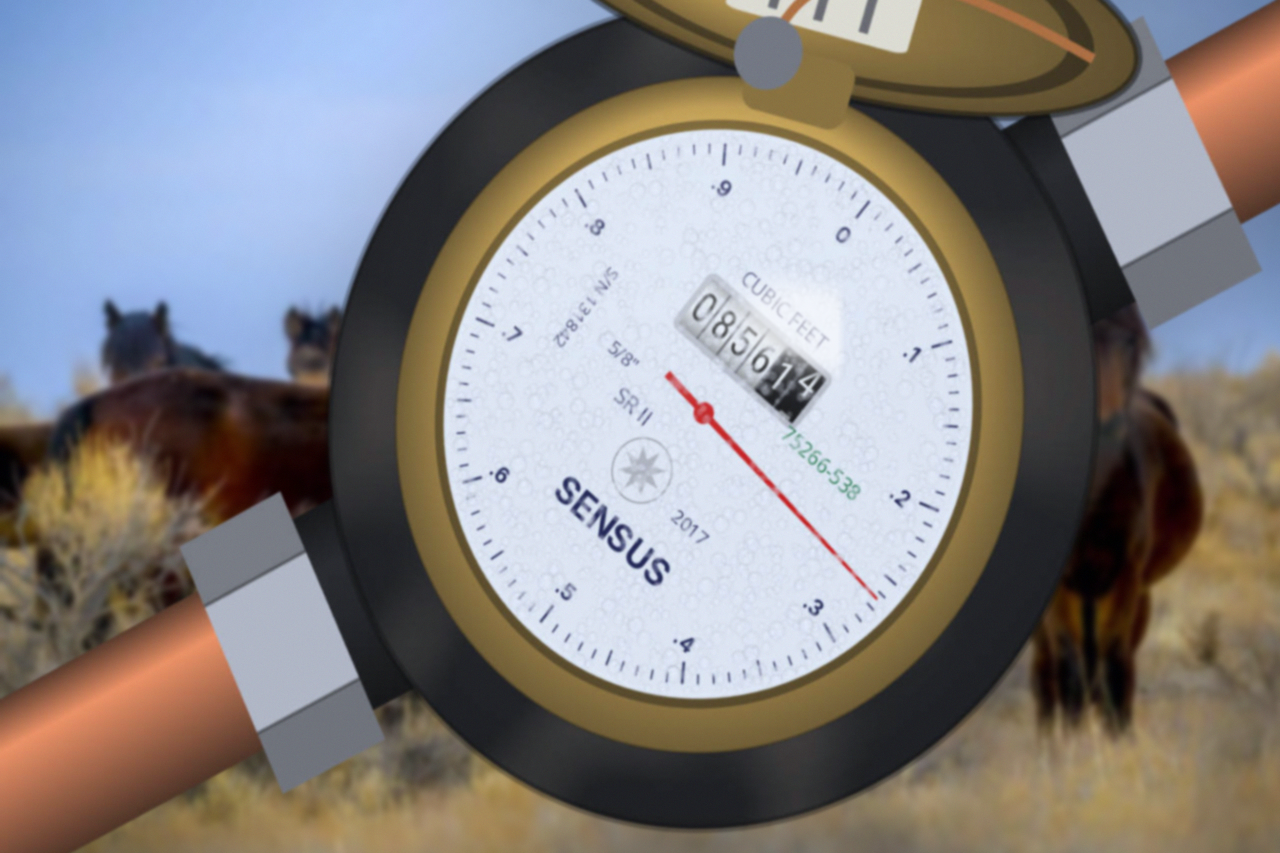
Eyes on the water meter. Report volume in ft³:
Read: 85614.26 ft³
